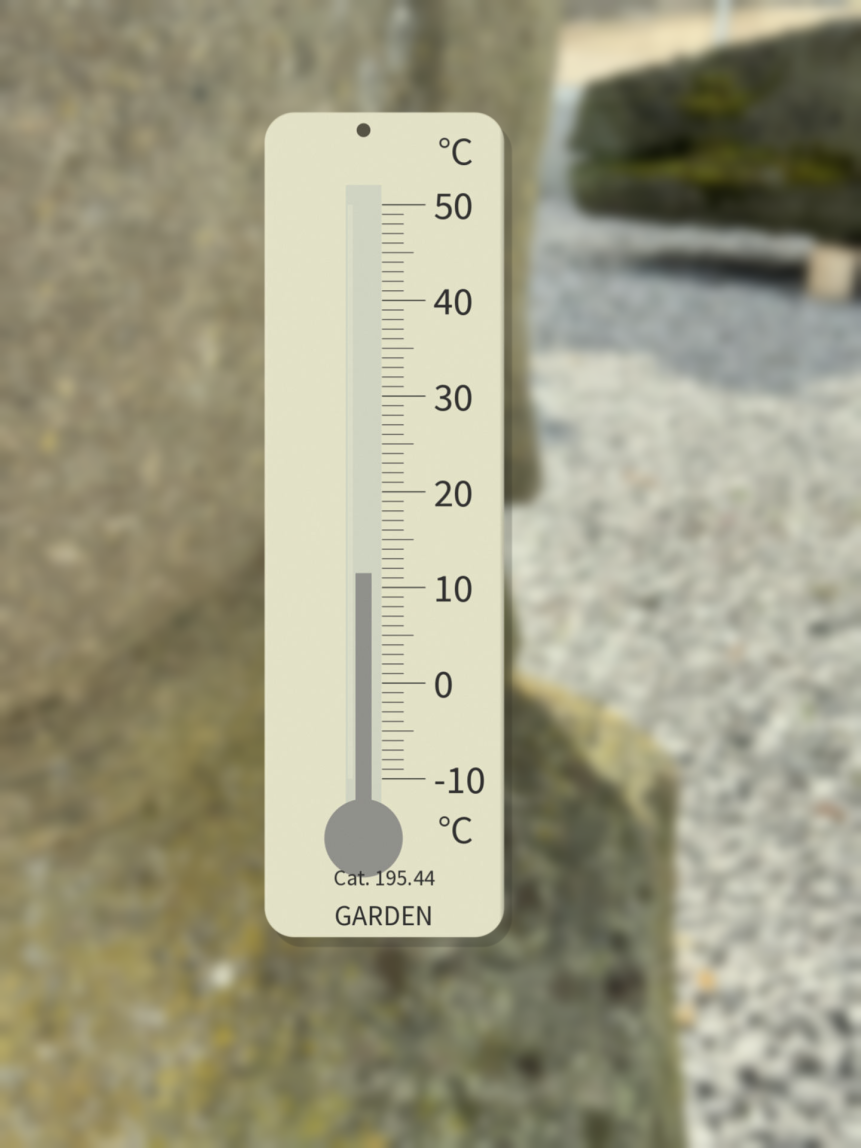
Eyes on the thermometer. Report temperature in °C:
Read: 11.5 °C
